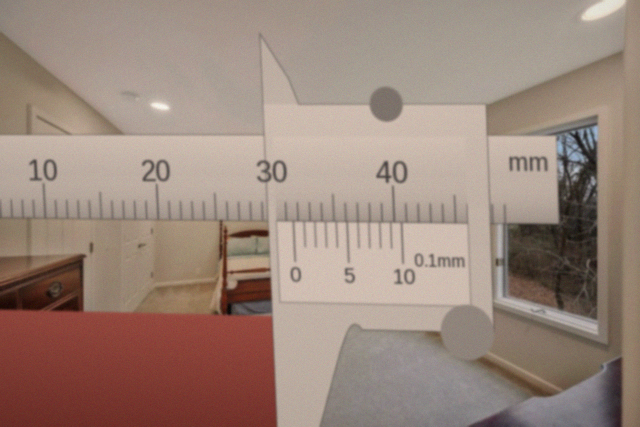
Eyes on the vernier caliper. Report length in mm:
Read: 31.6 mm
